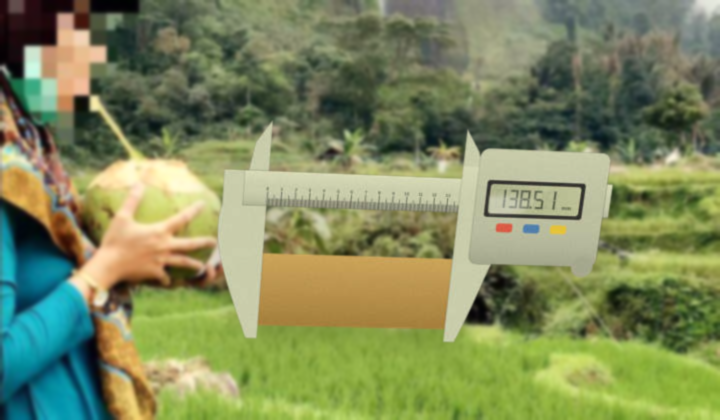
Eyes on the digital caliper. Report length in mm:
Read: 138.51 mm
